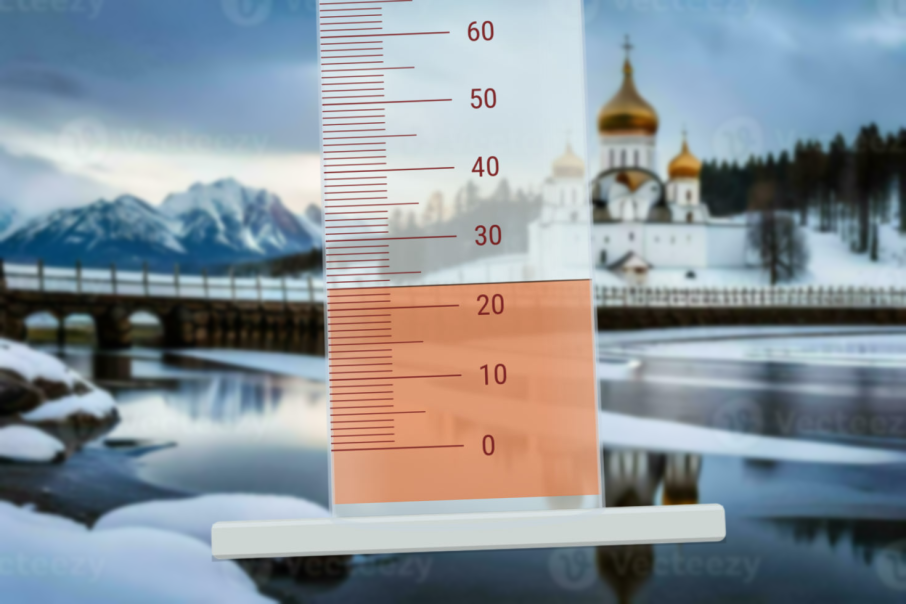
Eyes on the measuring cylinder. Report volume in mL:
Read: 23 mL
